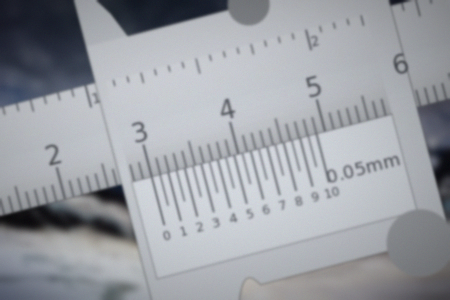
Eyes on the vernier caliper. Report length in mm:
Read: 30.0 mm
